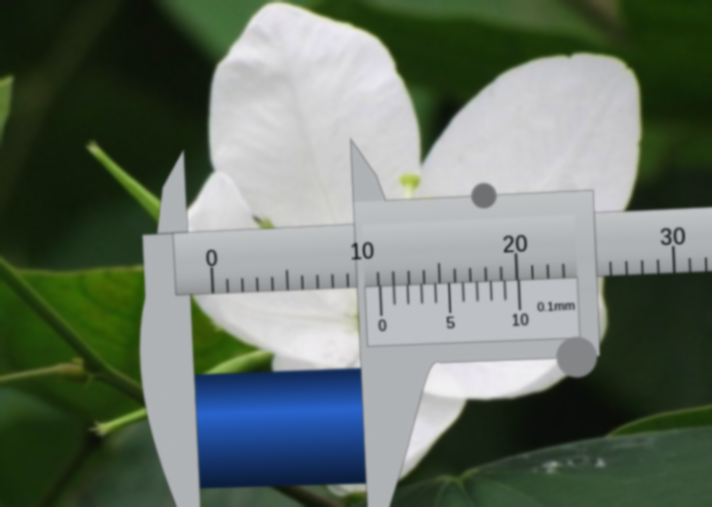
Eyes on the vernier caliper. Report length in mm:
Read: 11.1 mm
